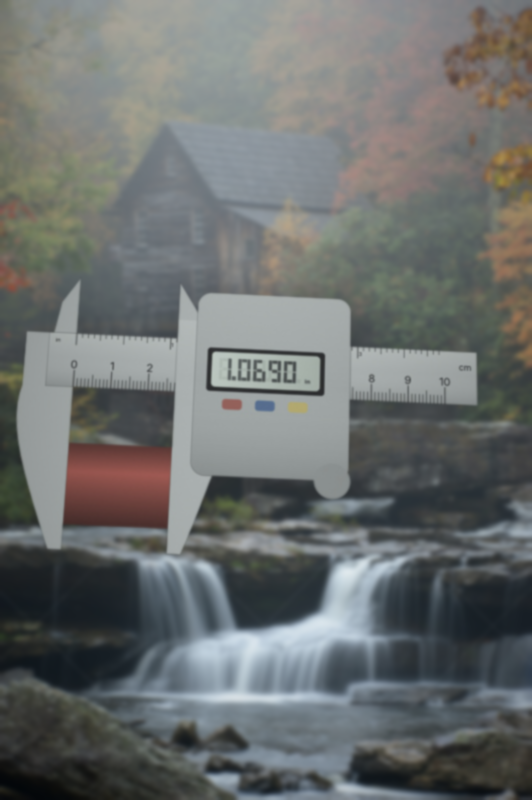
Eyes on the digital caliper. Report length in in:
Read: 1.0690 in
